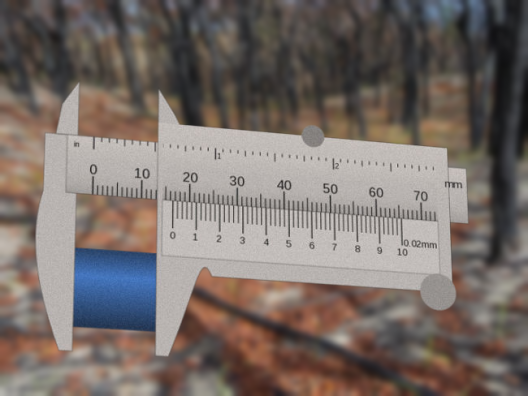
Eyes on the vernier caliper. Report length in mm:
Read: 16.5 mm
